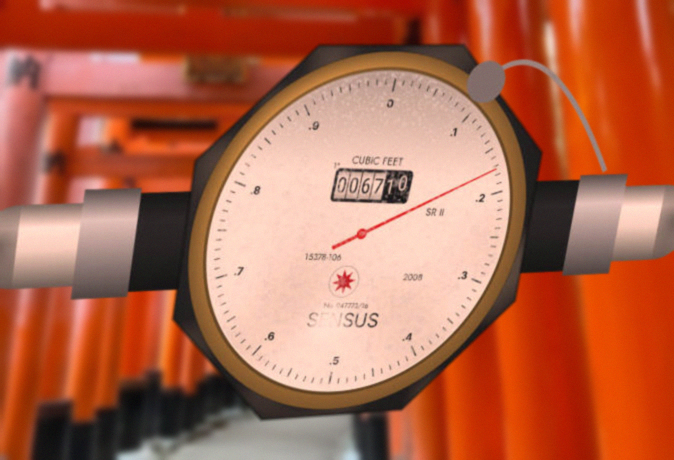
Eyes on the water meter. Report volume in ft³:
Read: 6710.17 ft³
